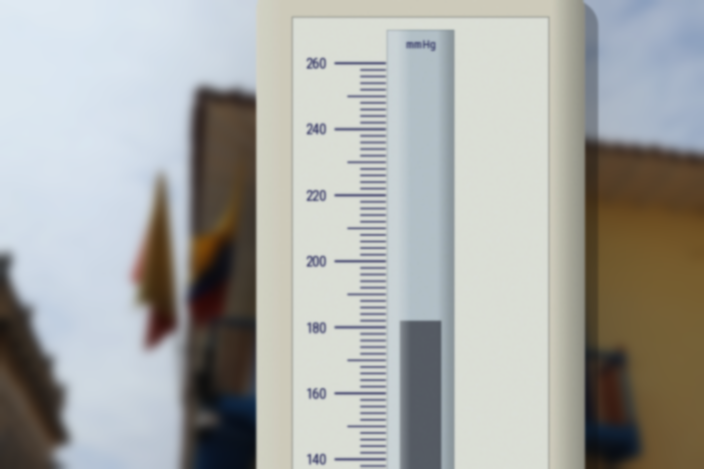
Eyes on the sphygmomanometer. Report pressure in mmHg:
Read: 182 mmHg
